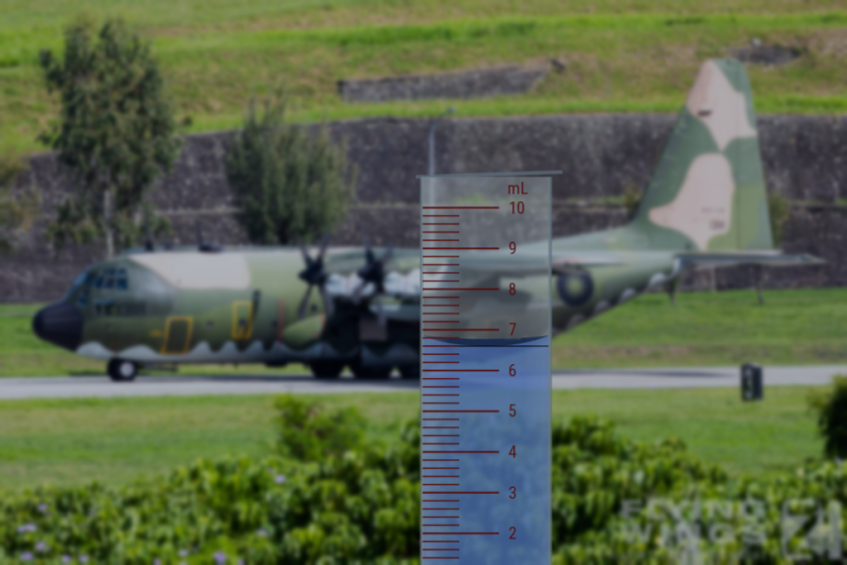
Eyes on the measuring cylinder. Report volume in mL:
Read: 6.6 mL
